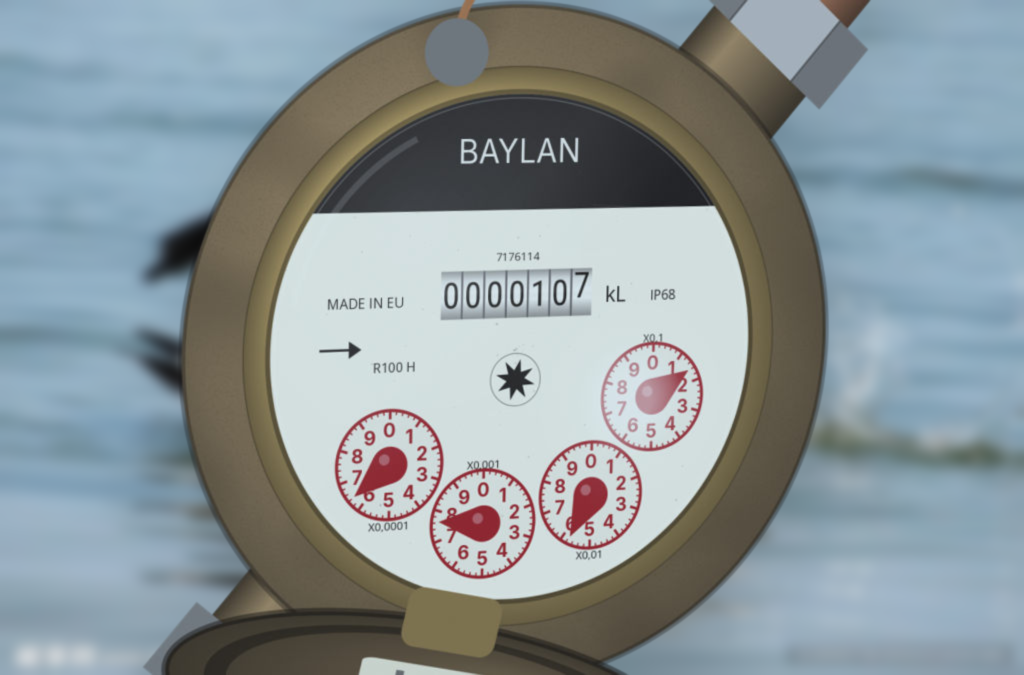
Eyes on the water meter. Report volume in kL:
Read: 107.1576 kL
